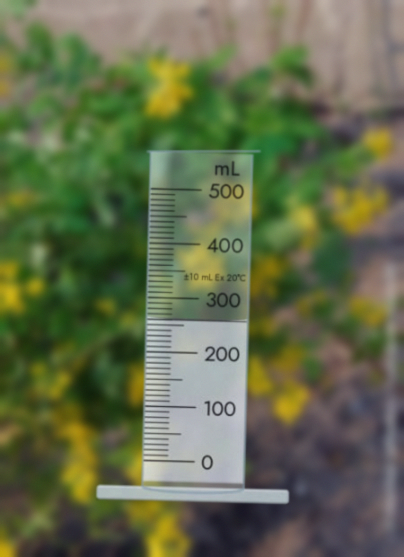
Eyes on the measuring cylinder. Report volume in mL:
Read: 260 mL
